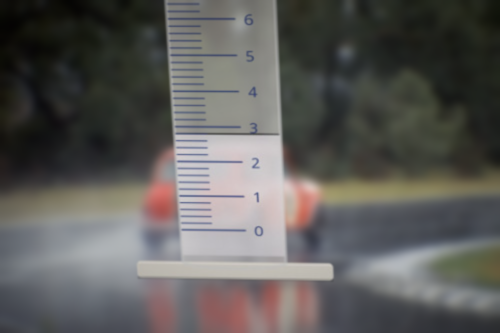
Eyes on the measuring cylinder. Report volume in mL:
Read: 2.8 mL
